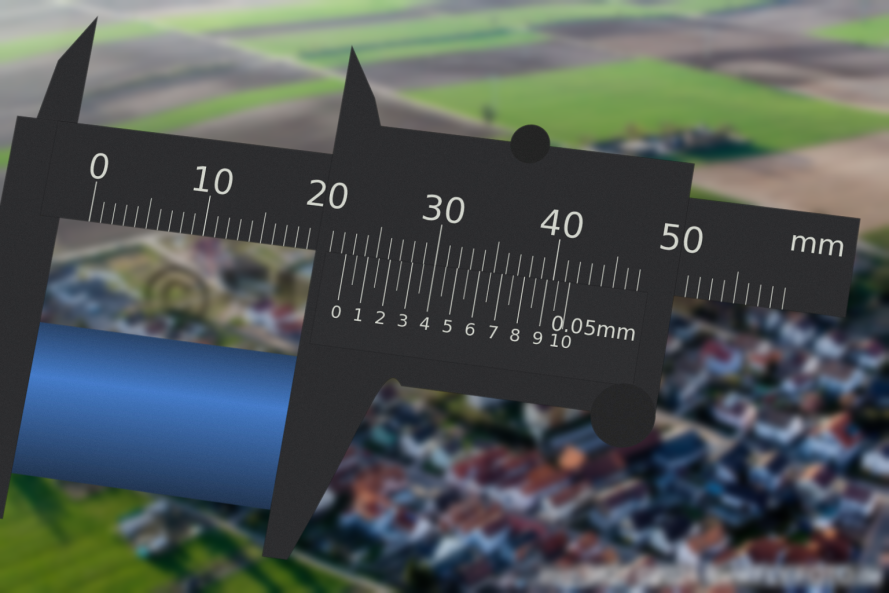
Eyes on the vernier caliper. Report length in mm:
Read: 22.4 mm
